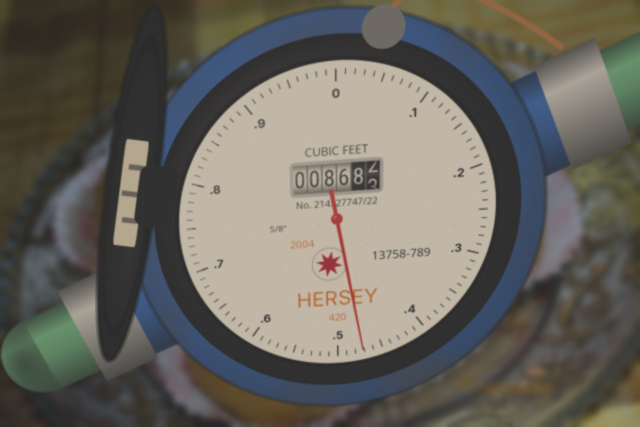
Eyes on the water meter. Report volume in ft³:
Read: 8682.47 ft³
